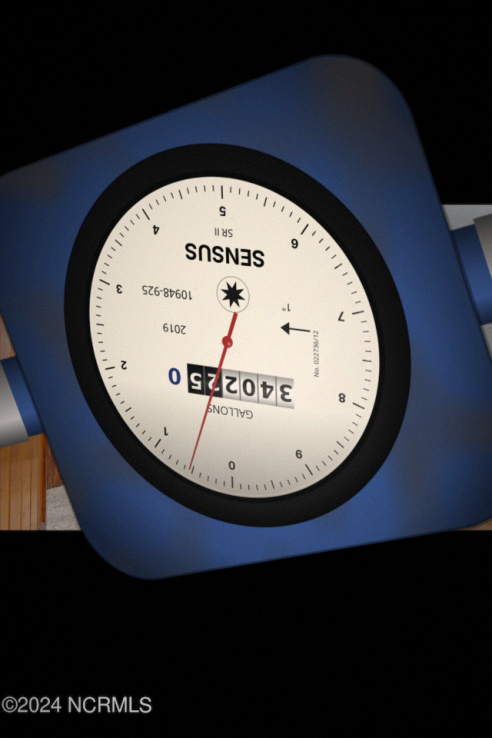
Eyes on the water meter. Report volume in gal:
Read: 3402250.5 gal
